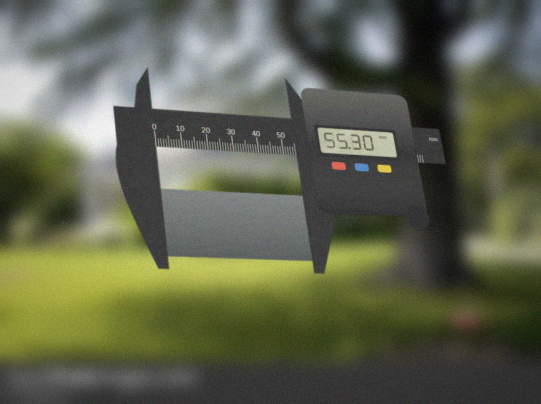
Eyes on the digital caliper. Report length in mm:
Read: 55.30 mm
